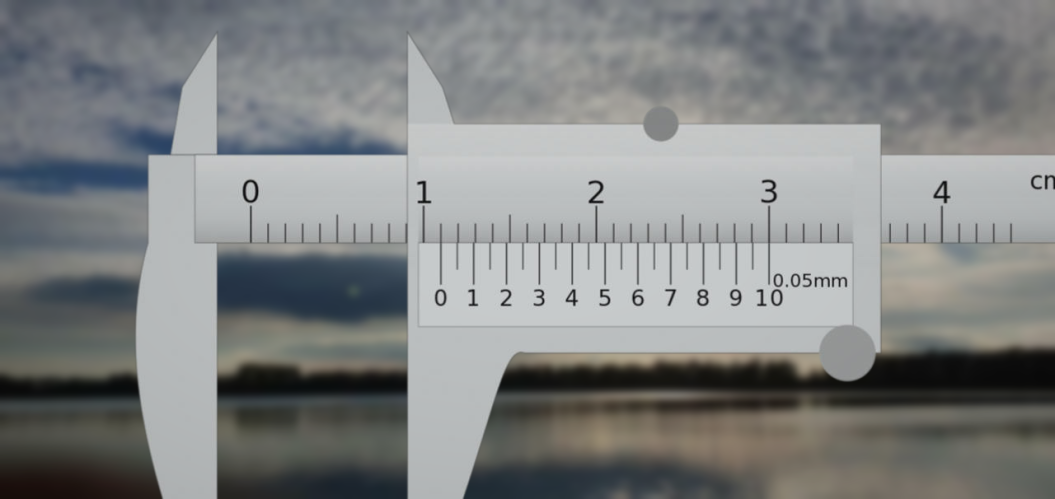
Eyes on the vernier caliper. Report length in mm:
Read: 11.0 mm
